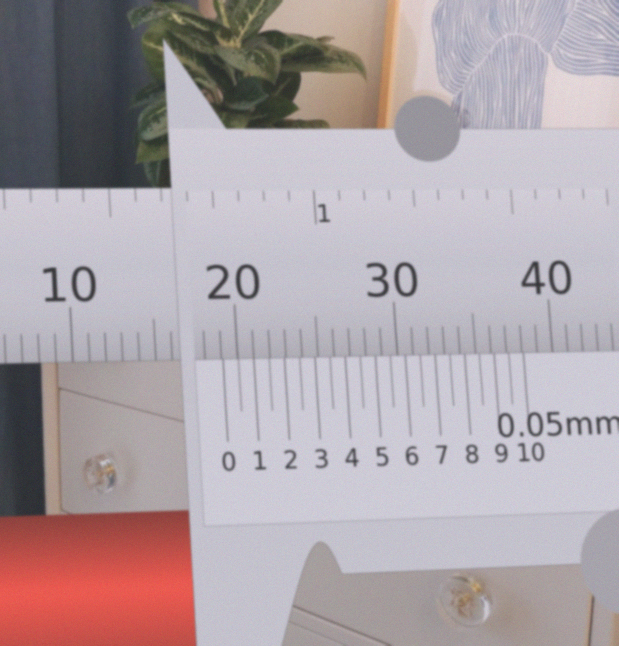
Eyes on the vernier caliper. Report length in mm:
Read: 19.1 mm
